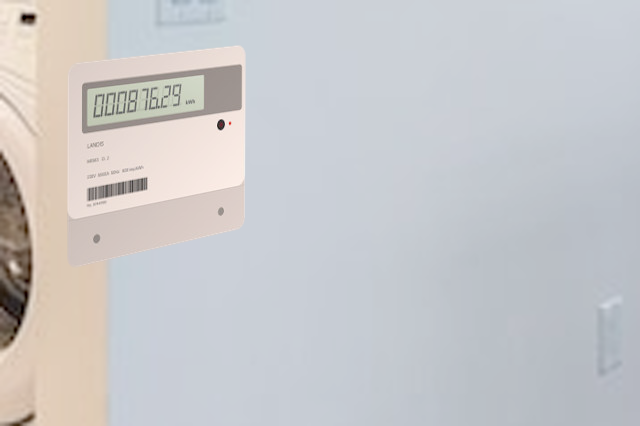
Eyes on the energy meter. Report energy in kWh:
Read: 876.29 kWh
